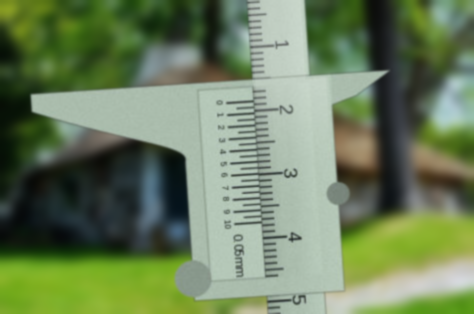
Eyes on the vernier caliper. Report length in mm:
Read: 18.5 mm
